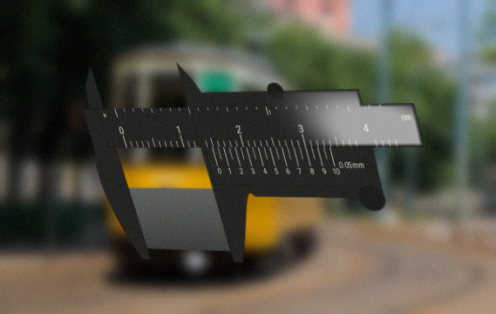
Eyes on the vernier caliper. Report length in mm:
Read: 14.8 mm
